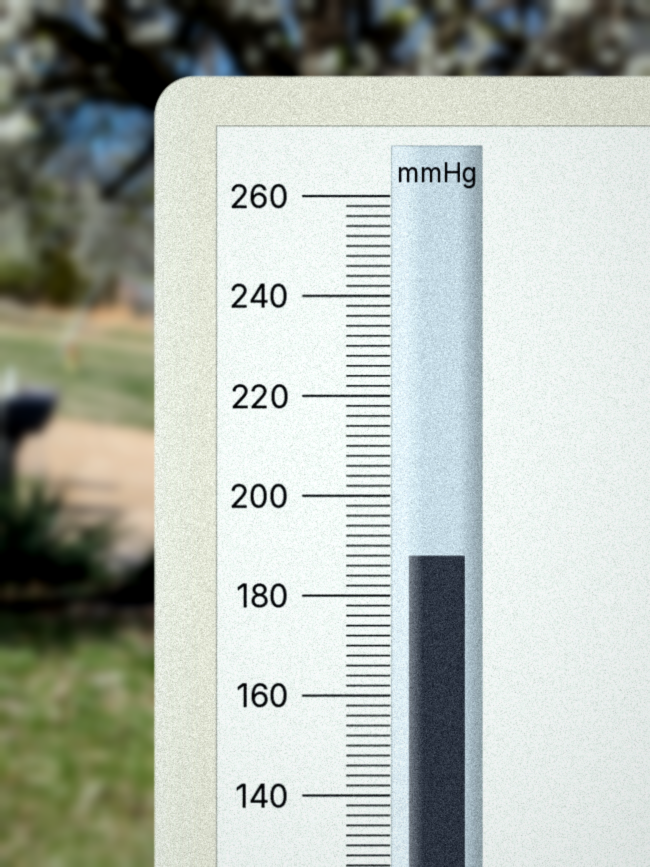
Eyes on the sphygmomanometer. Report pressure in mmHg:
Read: 188 mmHg
